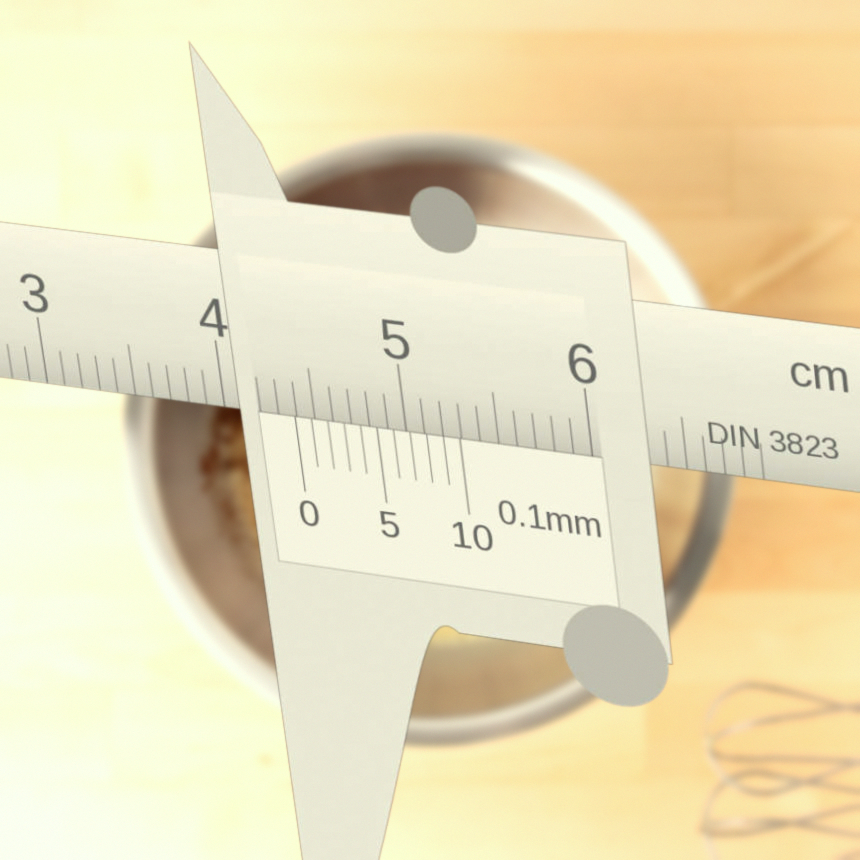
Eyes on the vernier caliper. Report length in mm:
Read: 43.9 mm
